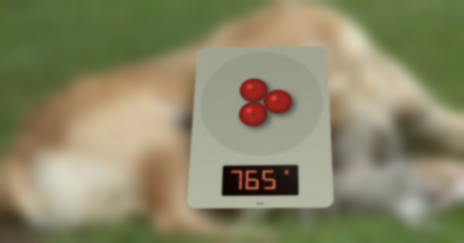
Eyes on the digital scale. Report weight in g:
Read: 765 g
